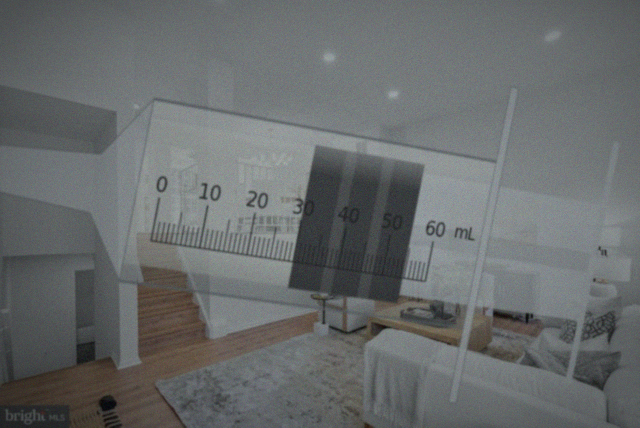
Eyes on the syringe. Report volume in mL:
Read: 30 mL
